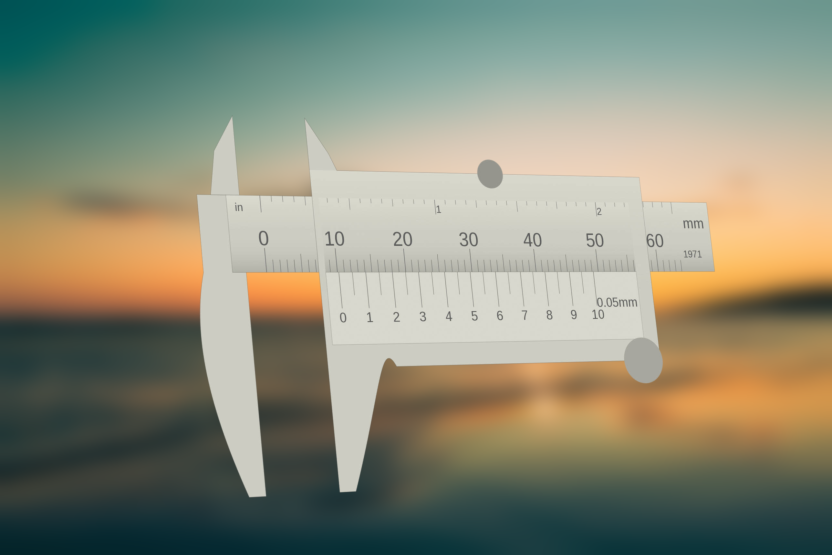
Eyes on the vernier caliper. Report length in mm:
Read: 10.2 mm
